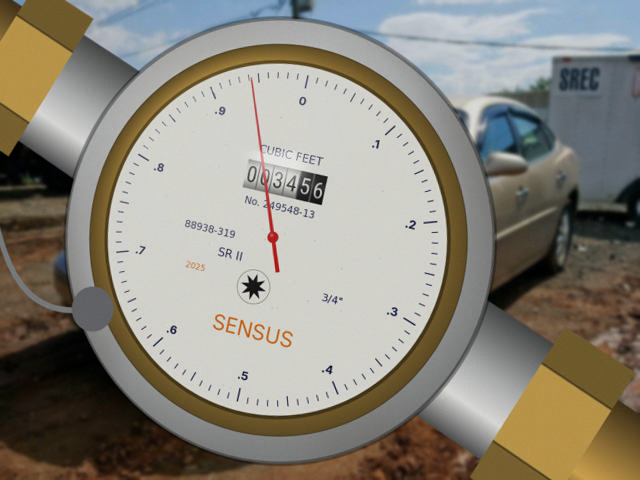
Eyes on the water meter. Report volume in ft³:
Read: 3455.94 ft³
